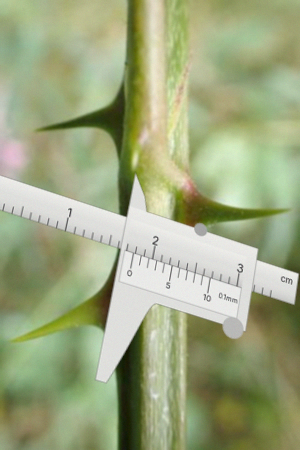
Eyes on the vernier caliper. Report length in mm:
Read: 17.8 mm
